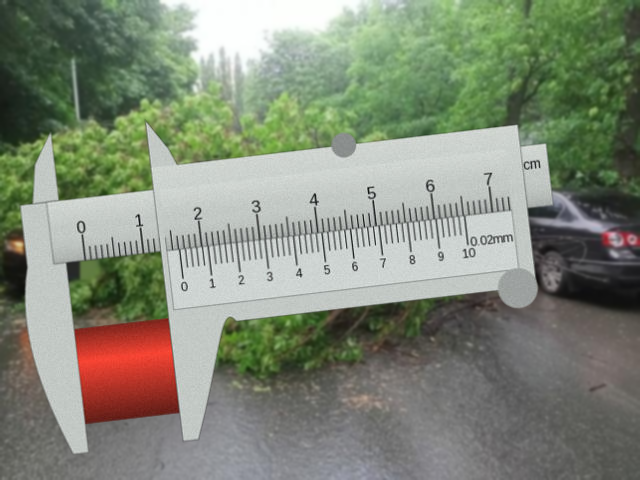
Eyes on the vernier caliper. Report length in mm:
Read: 16.2 mm
